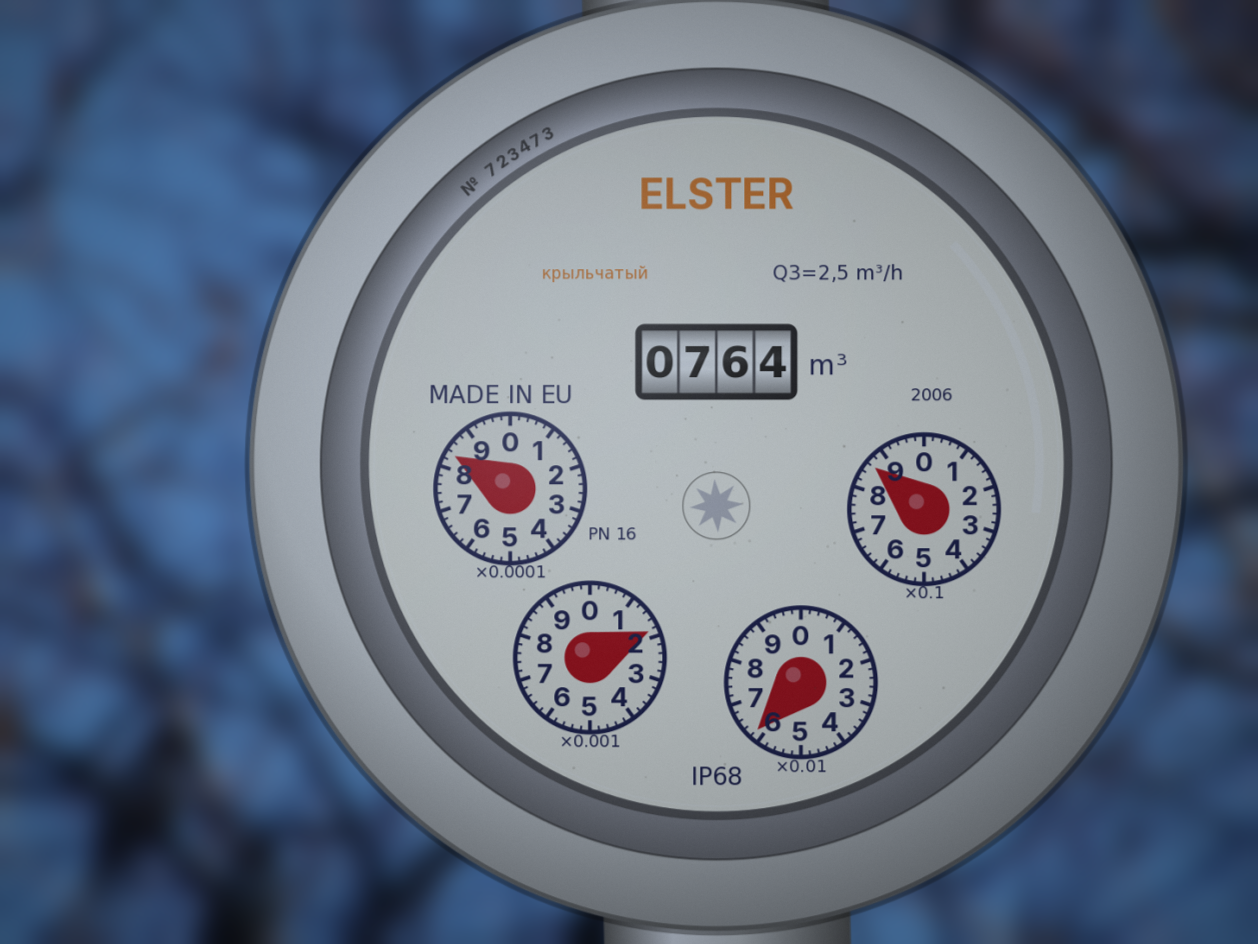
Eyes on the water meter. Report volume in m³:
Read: 764.8618 m³
